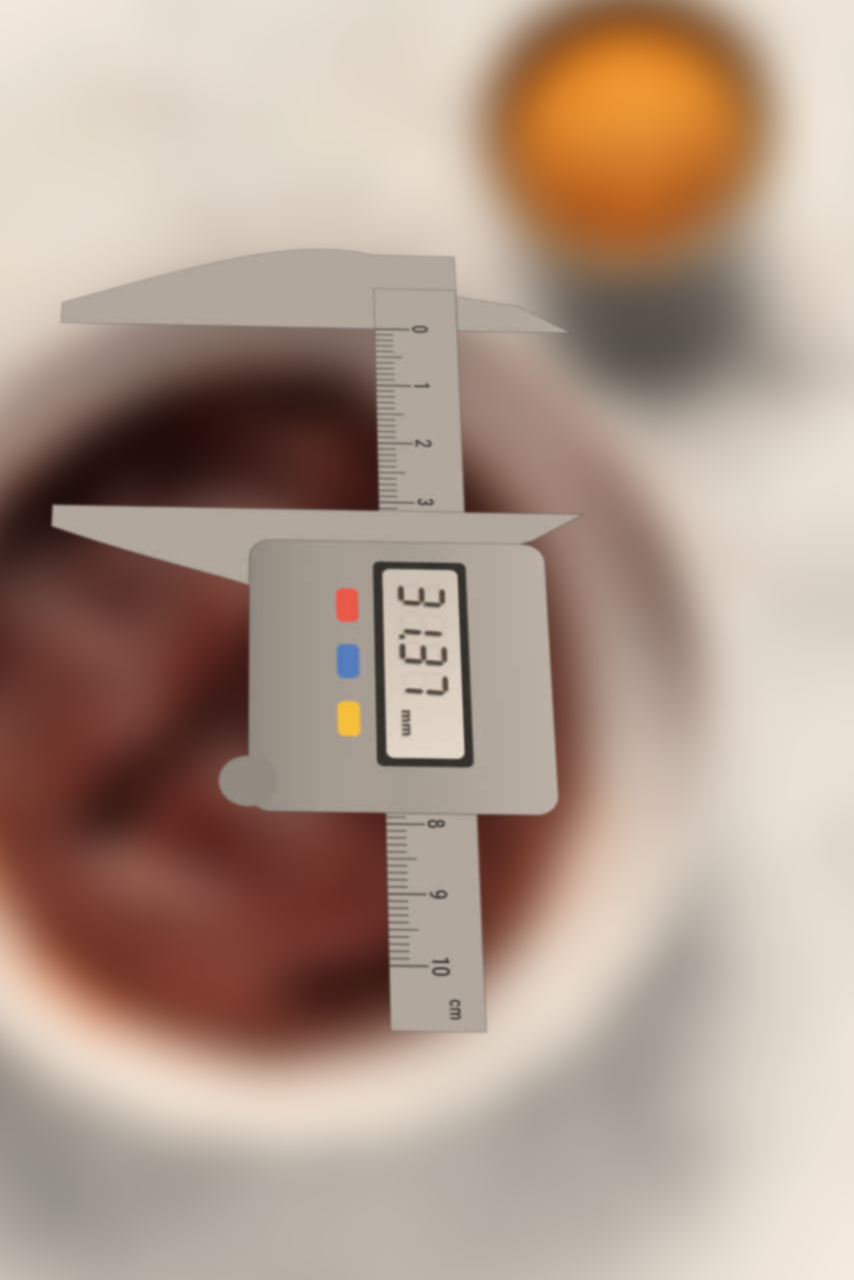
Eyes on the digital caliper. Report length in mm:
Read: 31.37 mm
